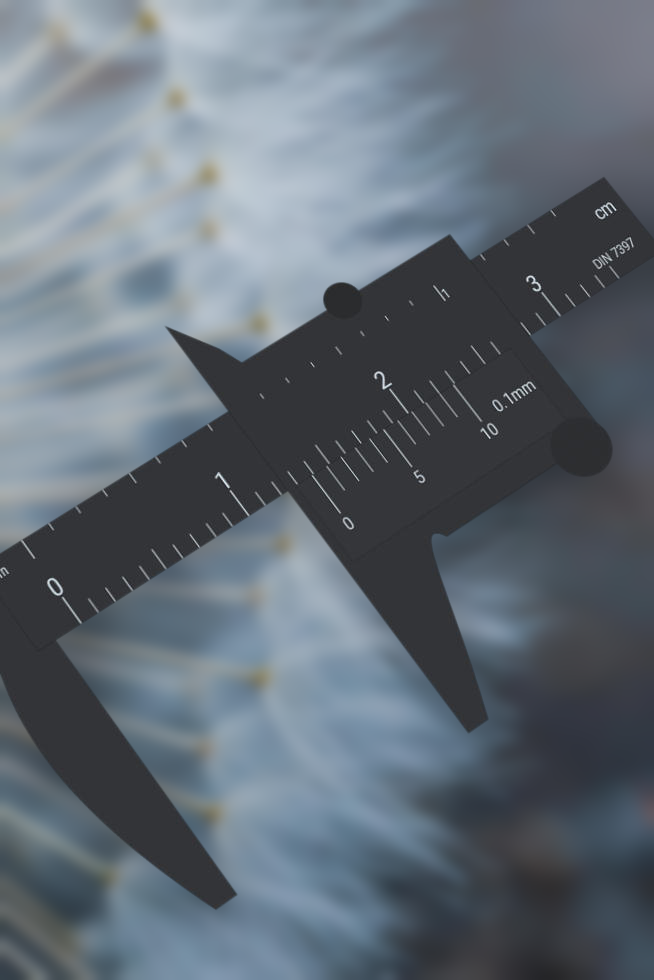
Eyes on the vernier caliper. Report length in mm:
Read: 13.9 mm
